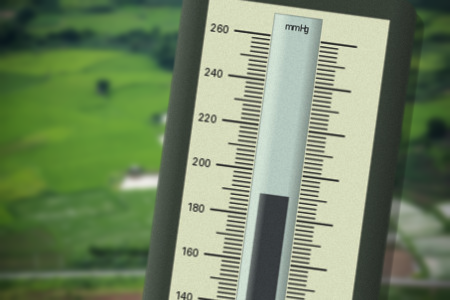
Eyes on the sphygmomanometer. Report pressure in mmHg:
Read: 190 mmHg
